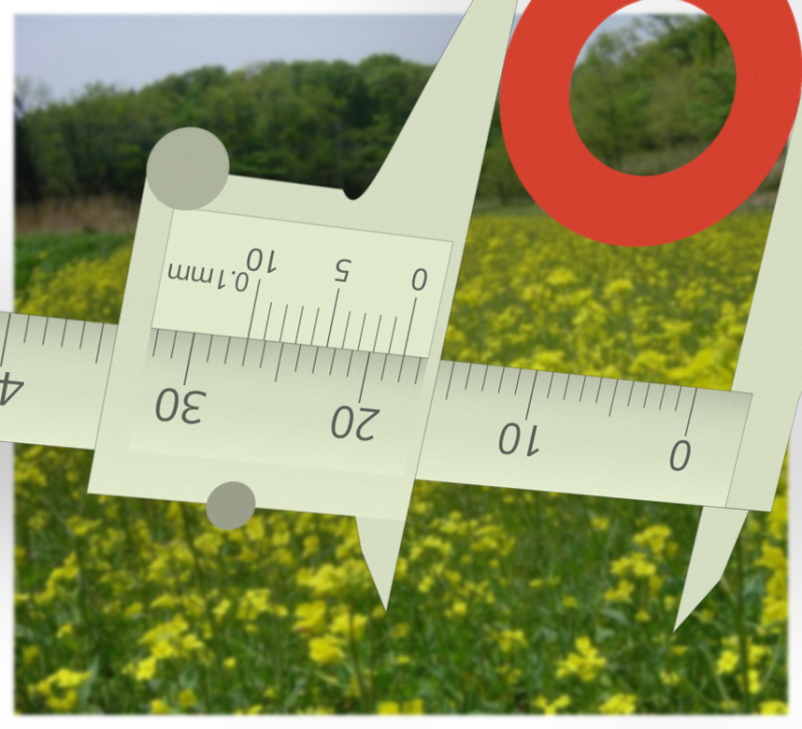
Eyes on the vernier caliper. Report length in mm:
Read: 18.0 mm
